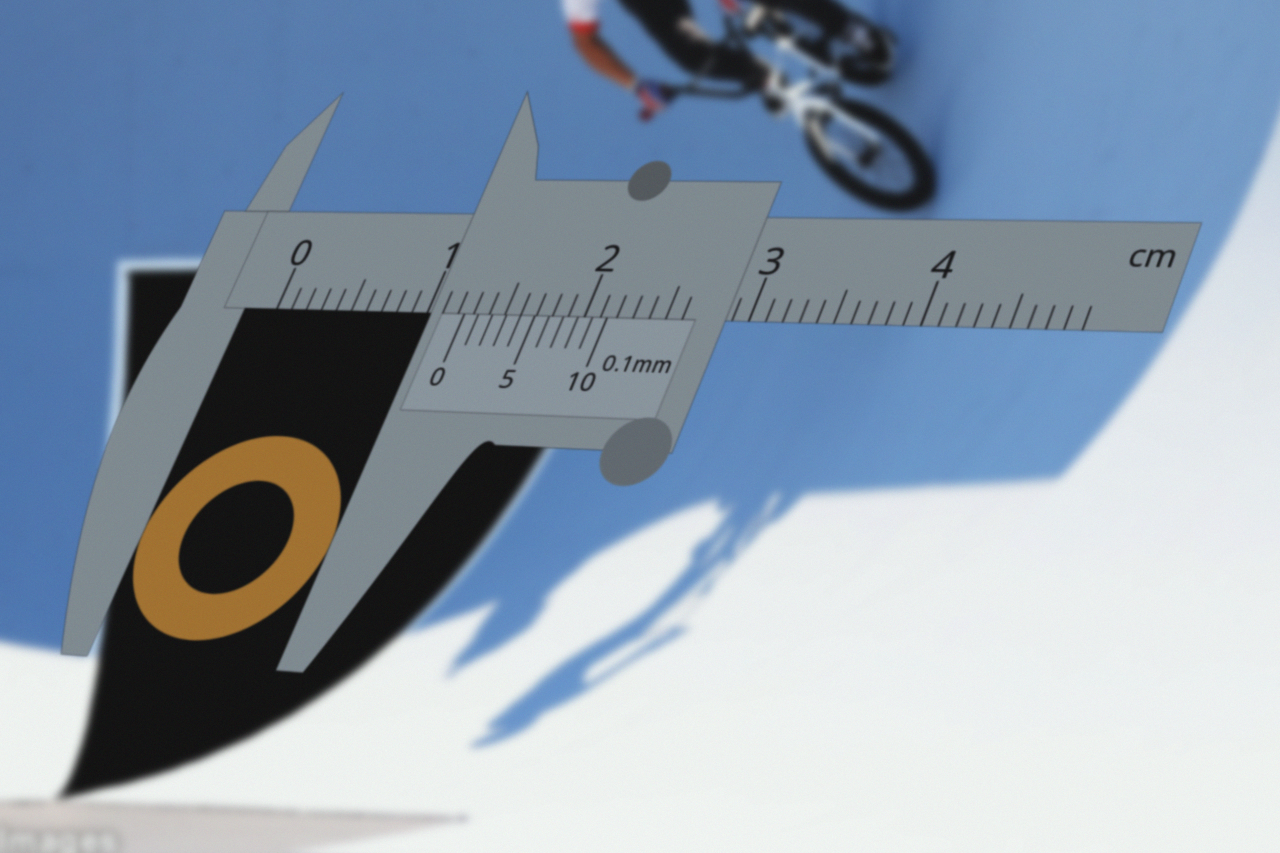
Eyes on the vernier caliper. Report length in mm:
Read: 12.4 mm
